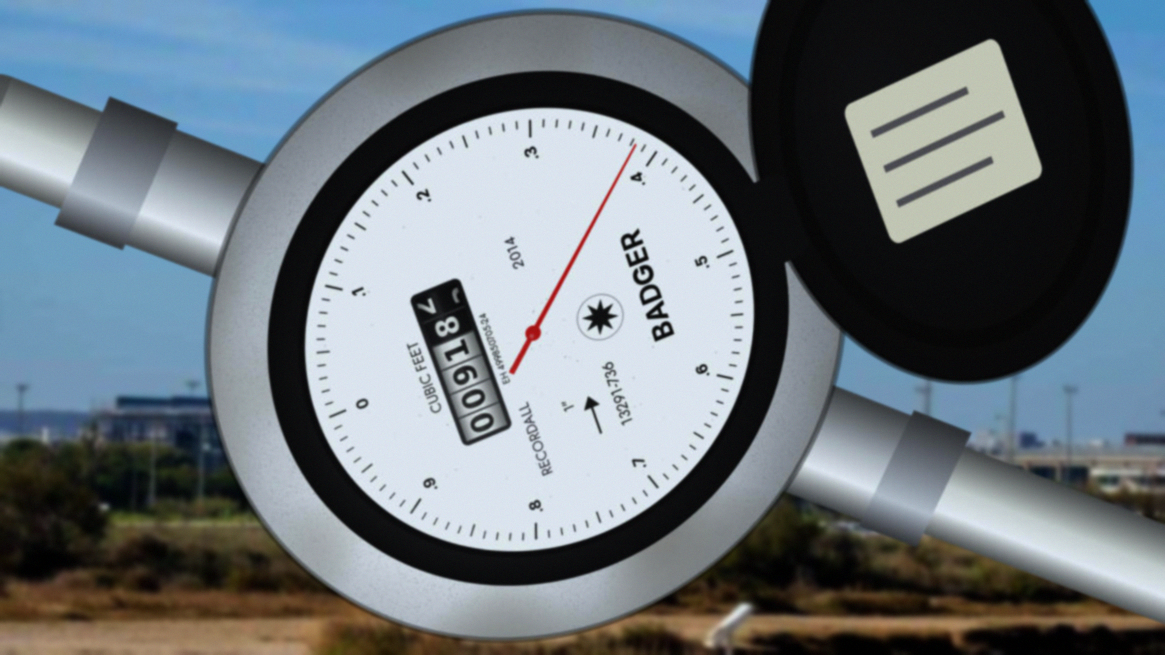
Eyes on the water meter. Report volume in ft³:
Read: 9182.38 ft³
